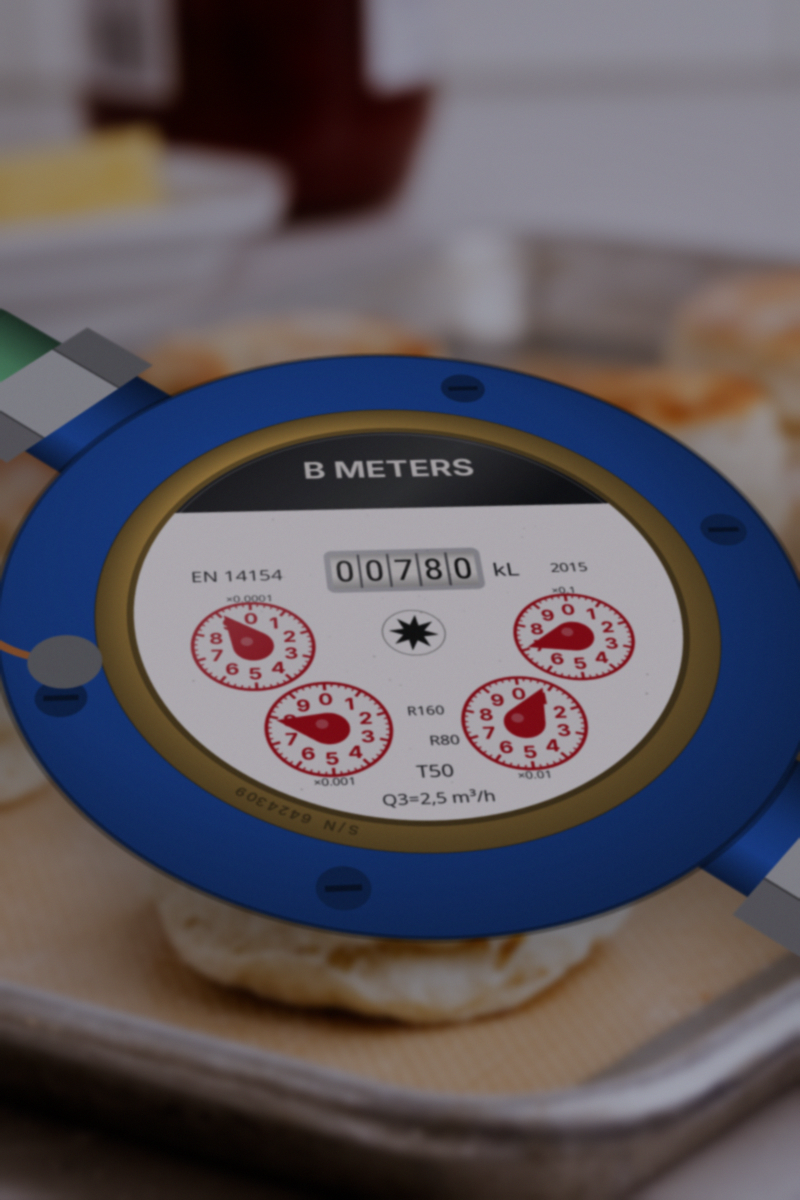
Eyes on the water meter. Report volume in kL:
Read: 780.7079 kL
